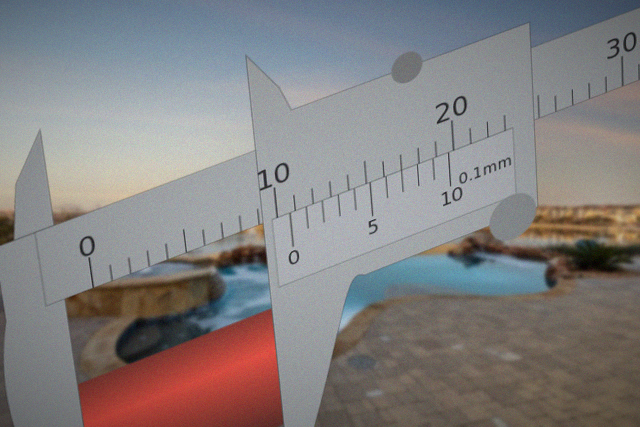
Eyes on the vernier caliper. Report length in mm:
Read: 10.7 mm
